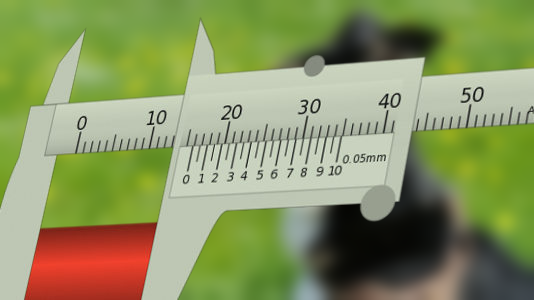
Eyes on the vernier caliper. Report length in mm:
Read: 15.8 mm
